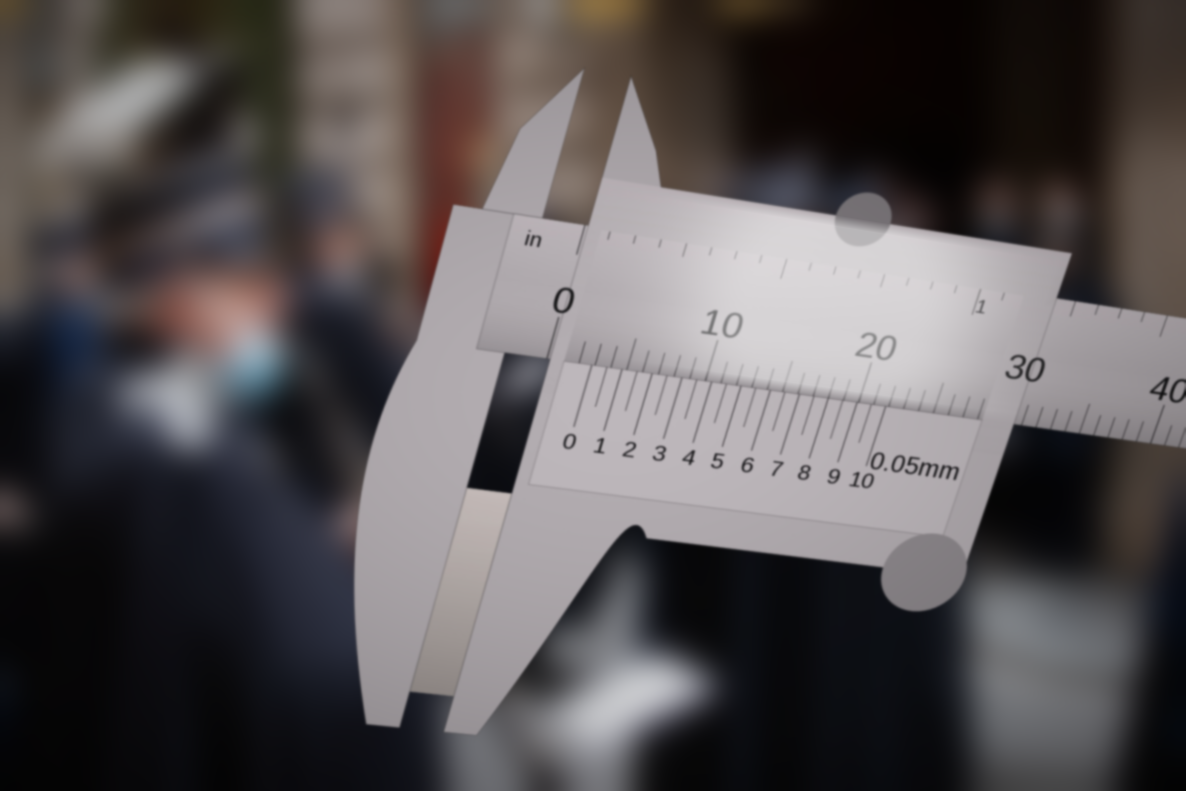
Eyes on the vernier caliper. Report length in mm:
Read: 2.8 mm
